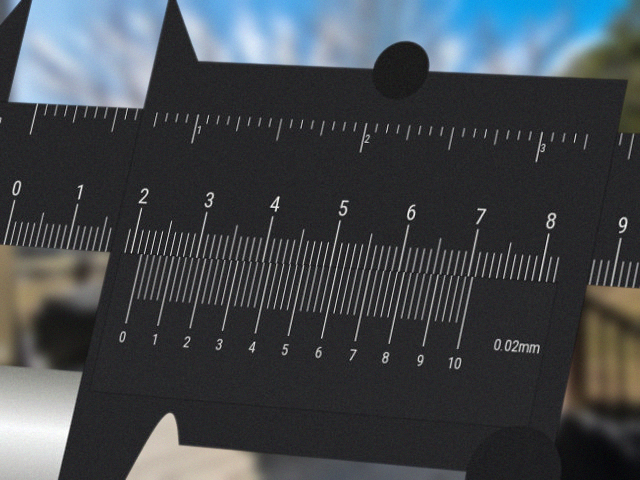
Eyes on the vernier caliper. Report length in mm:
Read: 21.6 mm
